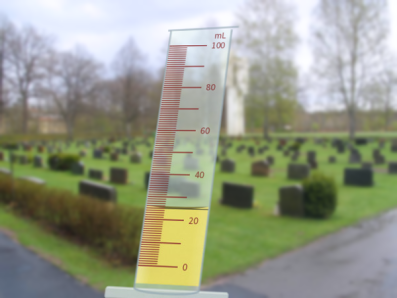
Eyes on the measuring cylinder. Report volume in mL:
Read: 25 mL
